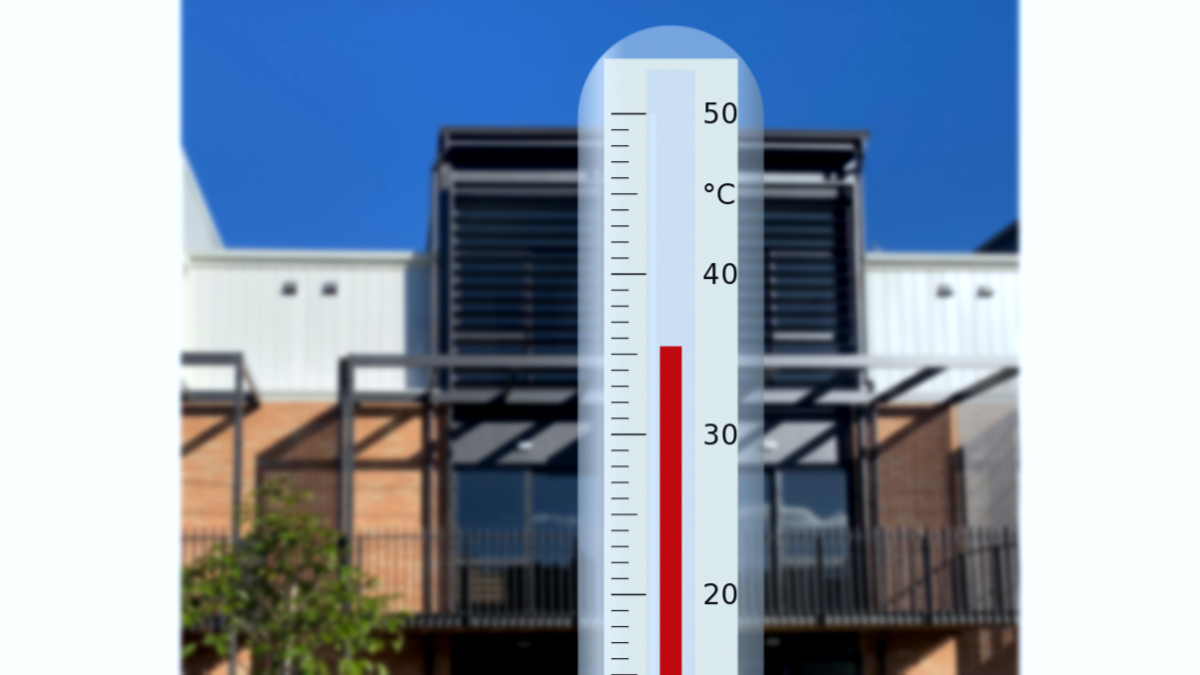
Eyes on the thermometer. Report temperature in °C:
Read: 35.5 °C
